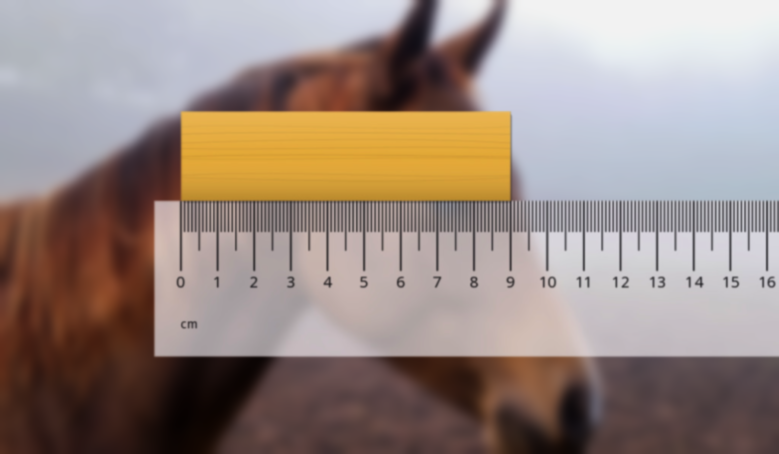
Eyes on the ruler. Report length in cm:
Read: 9 cm
